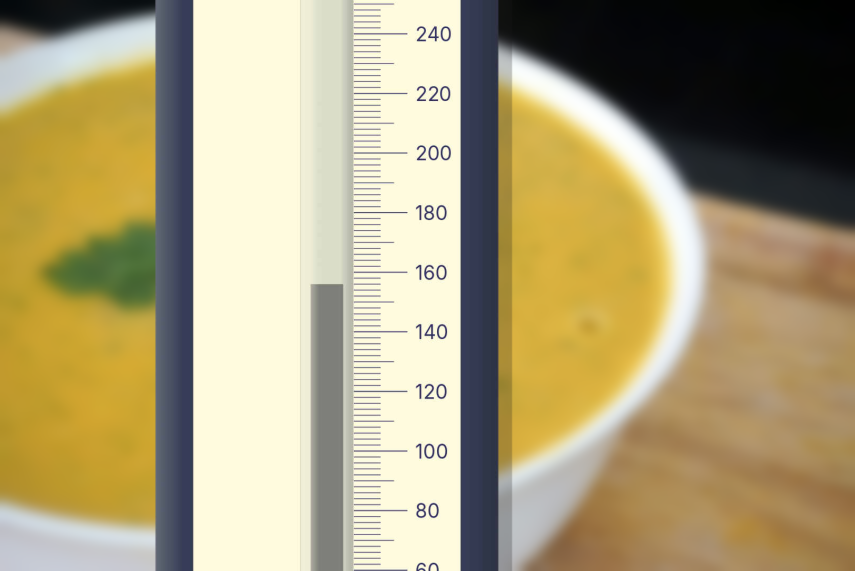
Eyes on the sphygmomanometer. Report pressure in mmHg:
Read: 156 mmHg
